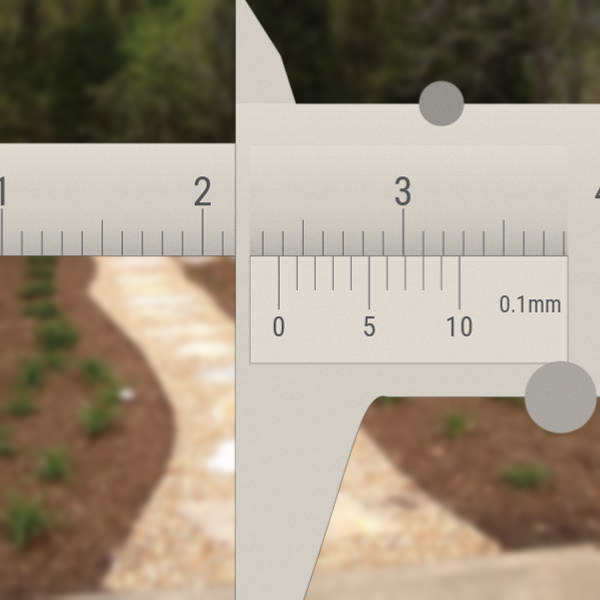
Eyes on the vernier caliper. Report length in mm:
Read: 23.8 mm
